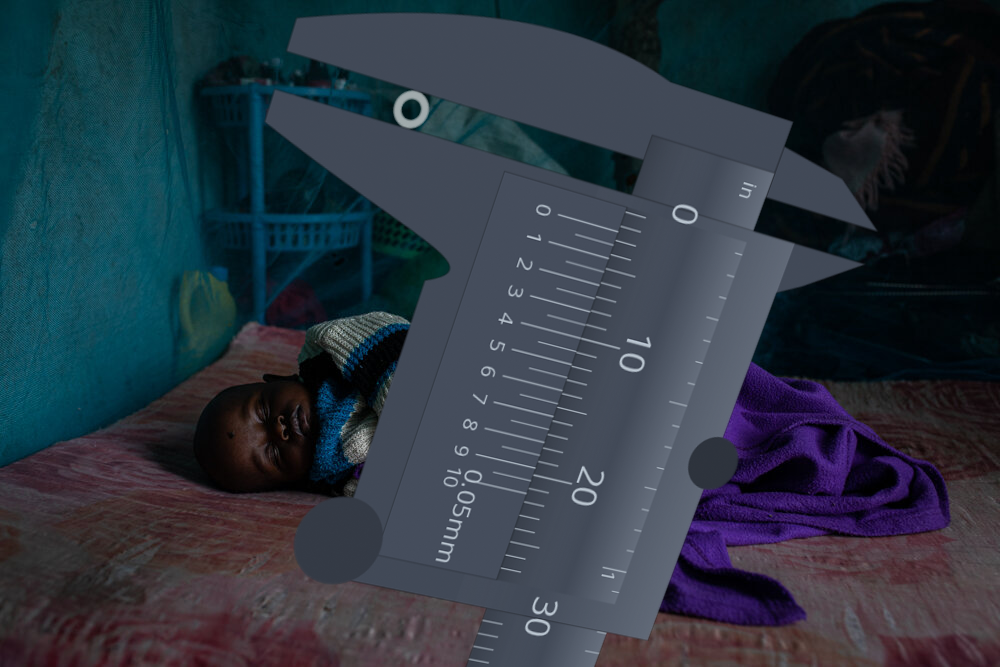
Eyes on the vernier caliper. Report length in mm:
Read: 2.4 mm
